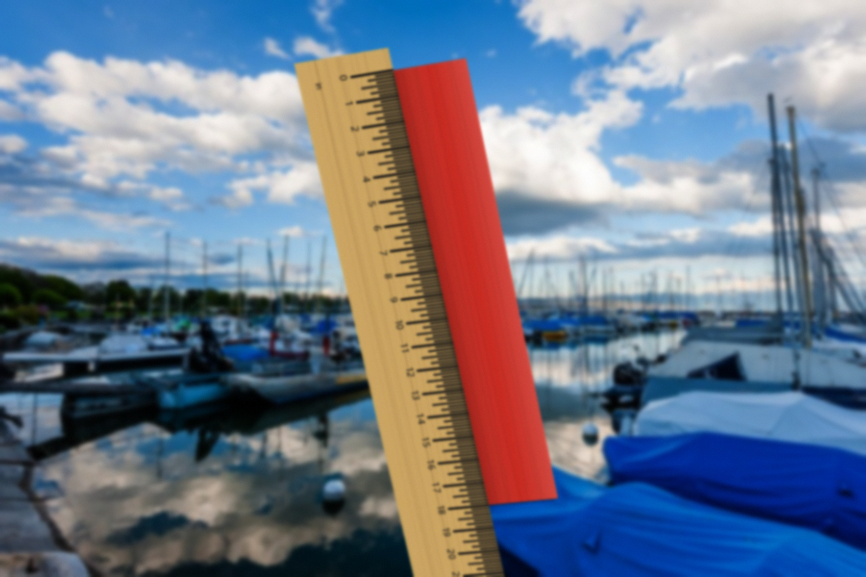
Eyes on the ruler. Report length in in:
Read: 18 in
